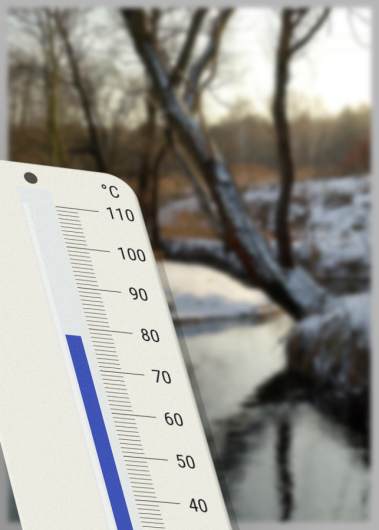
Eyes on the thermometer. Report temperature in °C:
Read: 78 °C
